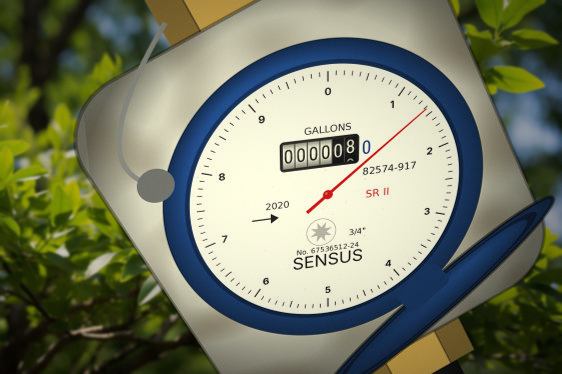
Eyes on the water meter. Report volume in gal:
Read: 81.4 gal
